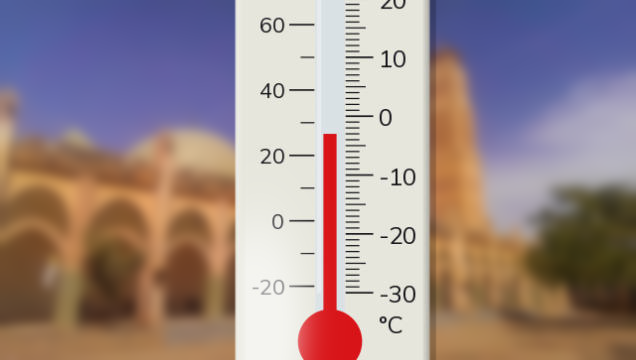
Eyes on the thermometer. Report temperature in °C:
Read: -3 °C
